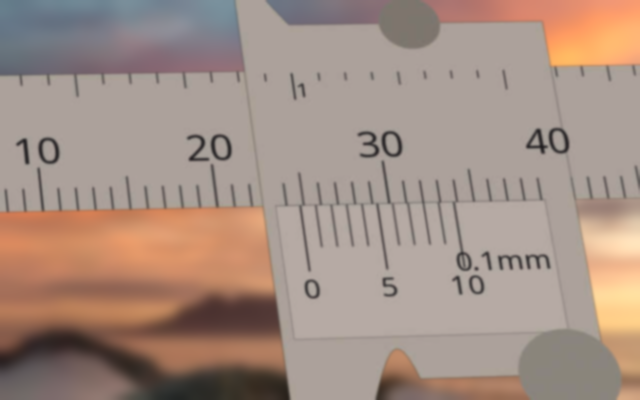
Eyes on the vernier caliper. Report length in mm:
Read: 24.8 mm
